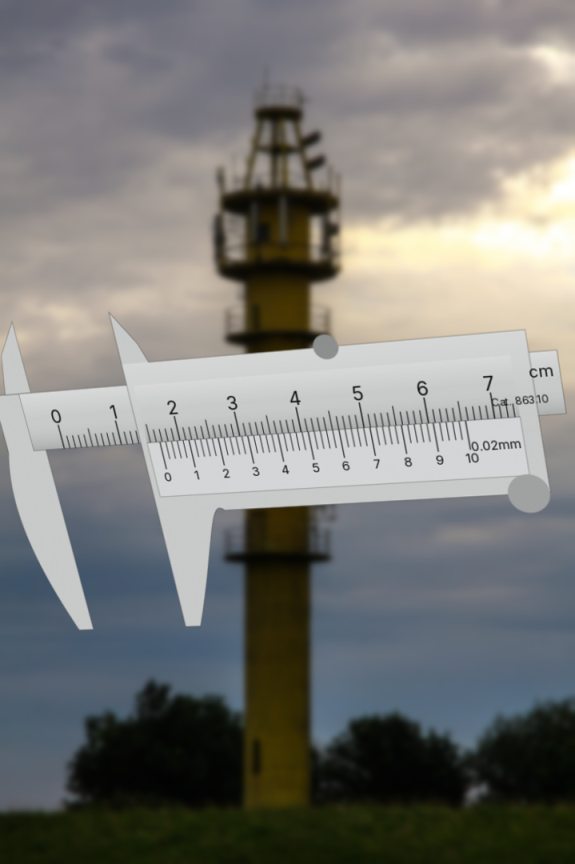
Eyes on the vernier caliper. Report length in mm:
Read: 16.6 mm
